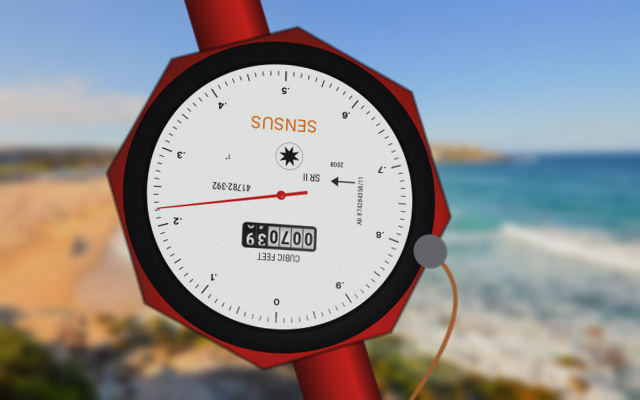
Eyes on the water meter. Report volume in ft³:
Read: 7039.22 ft³
